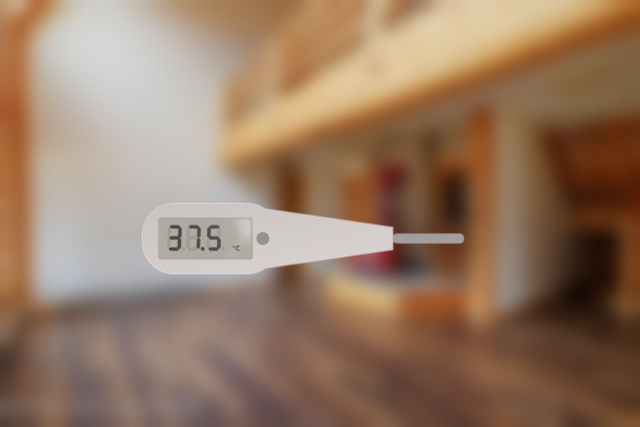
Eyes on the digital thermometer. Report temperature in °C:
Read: 37.5 °C
